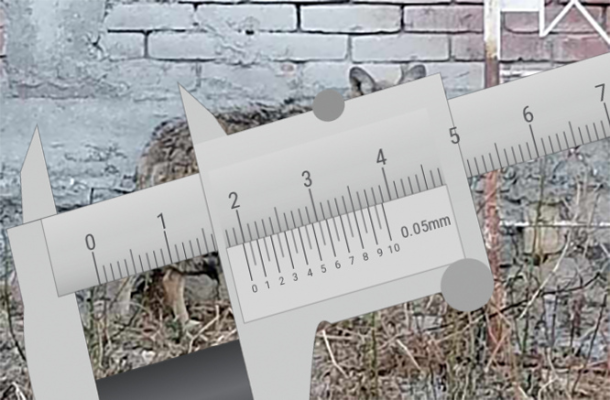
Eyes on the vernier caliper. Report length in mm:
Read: 19.8 mm
